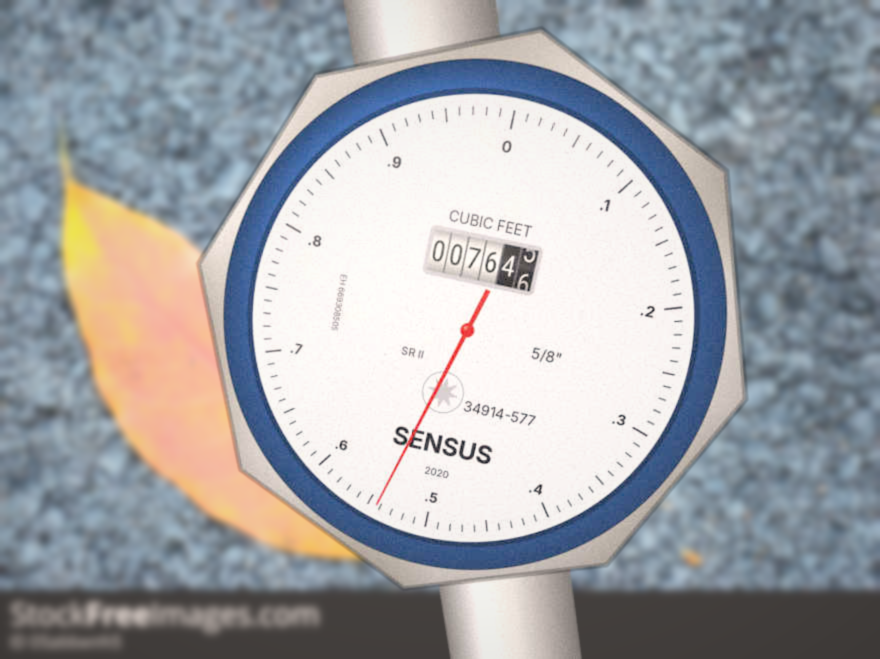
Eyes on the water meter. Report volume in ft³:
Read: 7645.54 ft³
